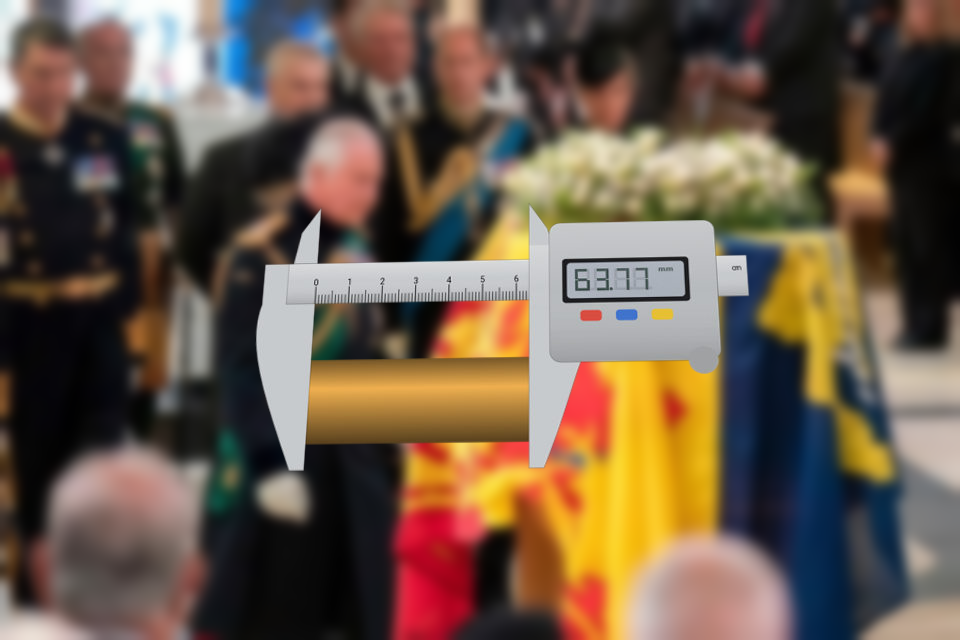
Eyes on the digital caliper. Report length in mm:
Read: 63.77 mm
